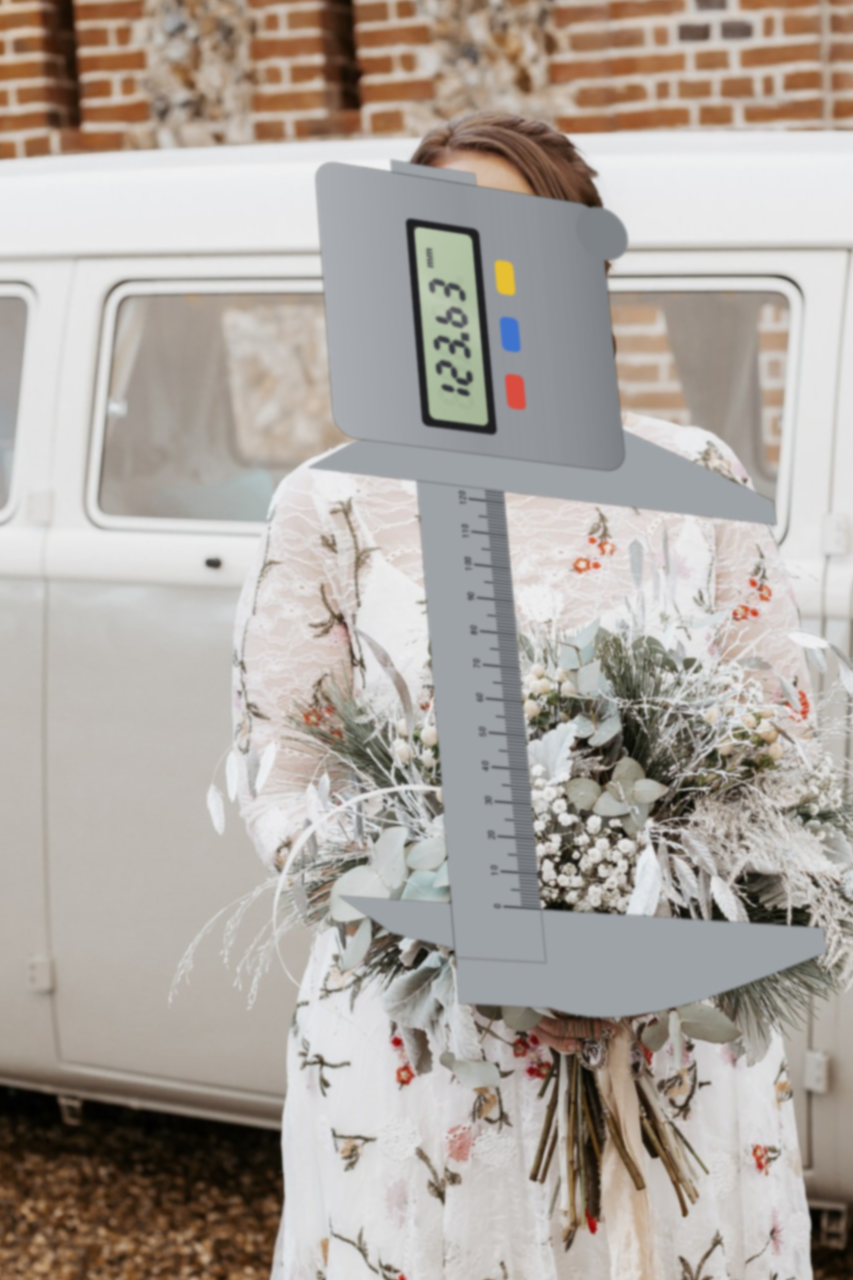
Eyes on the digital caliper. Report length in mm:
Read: 123.63 mm
